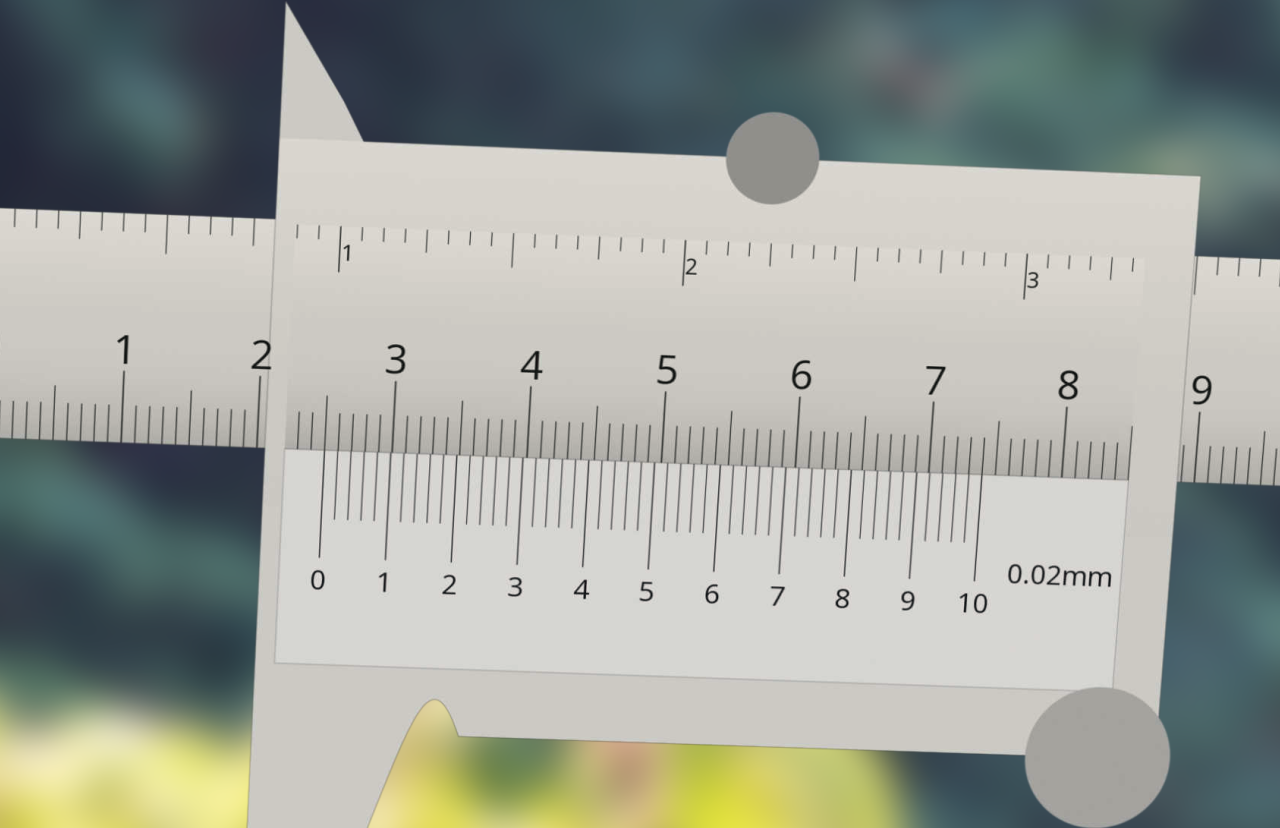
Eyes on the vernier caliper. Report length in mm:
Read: 25.0 mm
